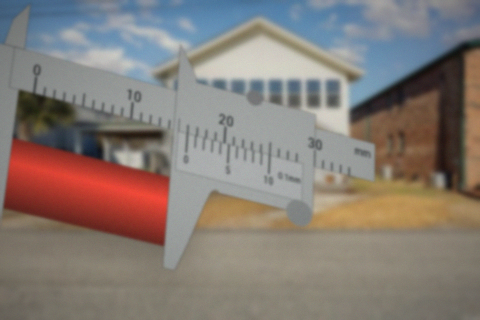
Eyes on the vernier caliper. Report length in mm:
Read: 16.0 mm
